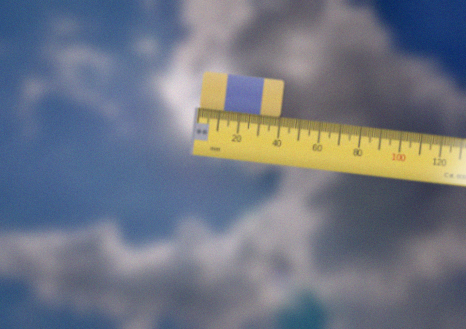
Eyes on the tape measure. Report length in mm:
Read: 40 mm
